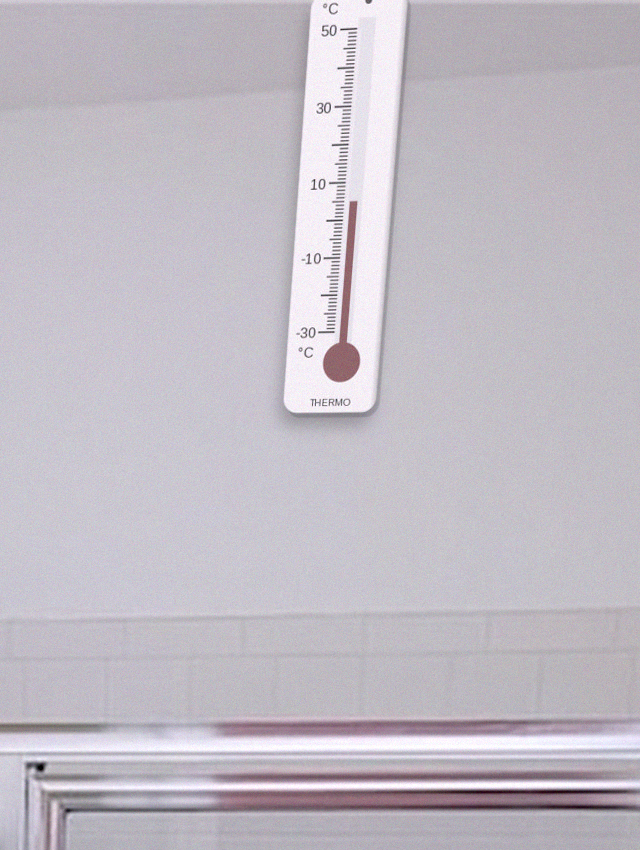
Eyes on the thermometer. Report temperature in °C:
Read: 5 °C
